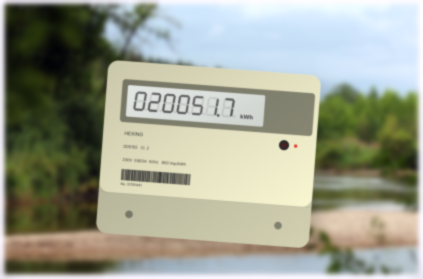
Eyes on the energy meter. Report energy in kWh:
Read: 20051.7 kWh
